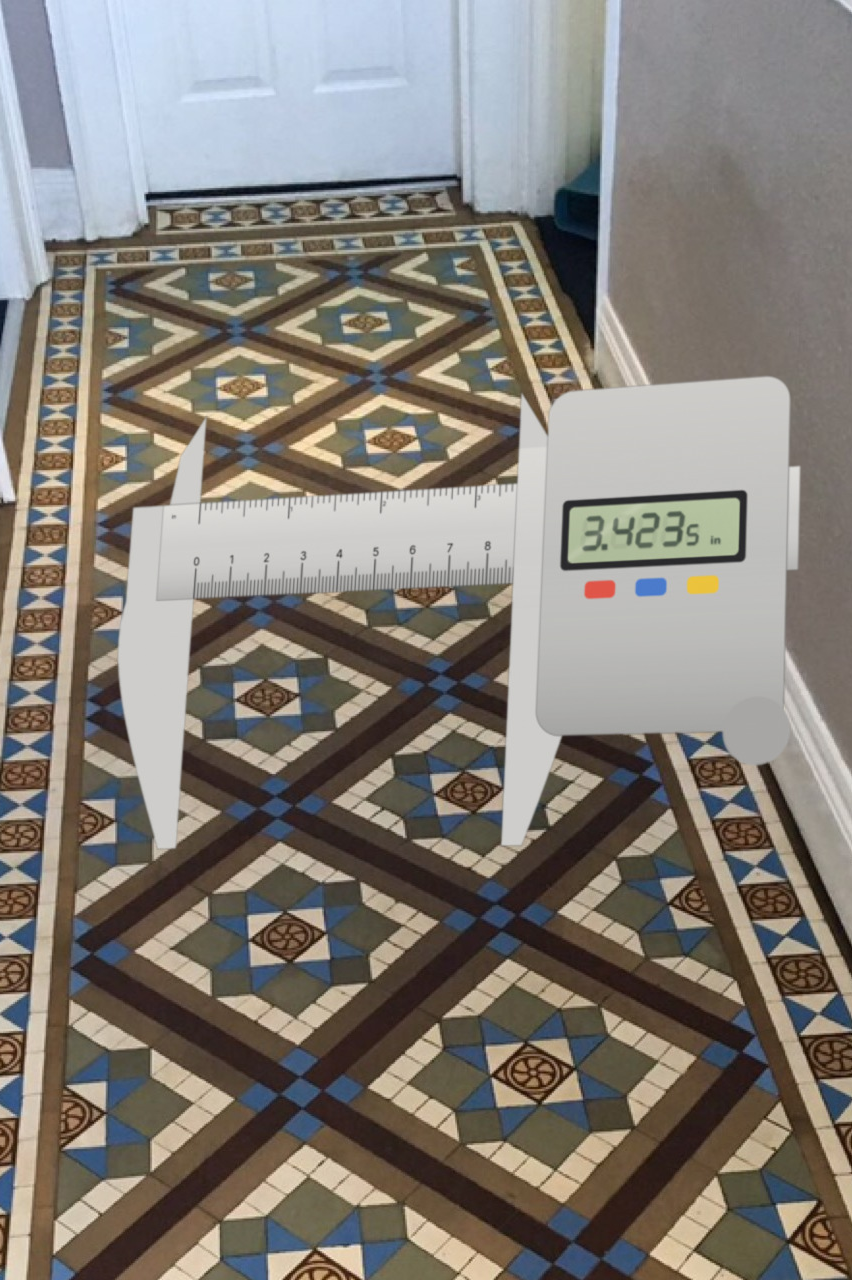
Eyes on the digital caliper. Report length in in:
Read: 3.4235 in
